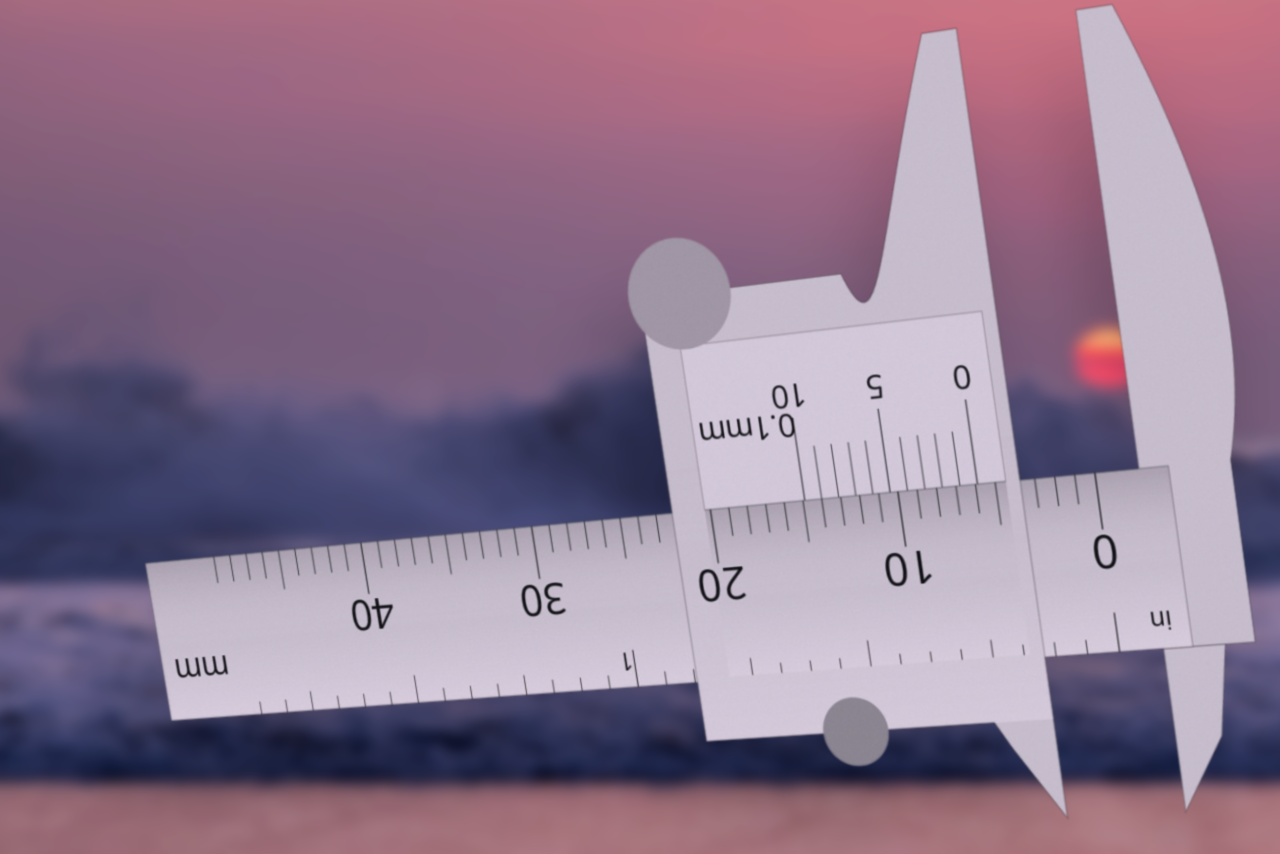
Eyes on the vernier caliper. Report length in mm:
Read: 5.9 mm
